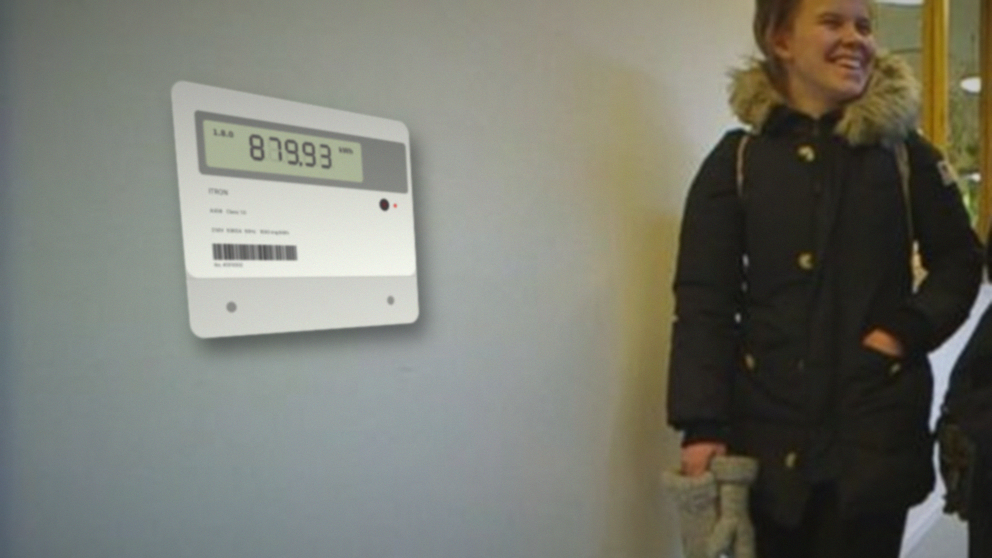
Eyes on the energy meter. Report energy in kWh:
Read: 879.93 kWh
